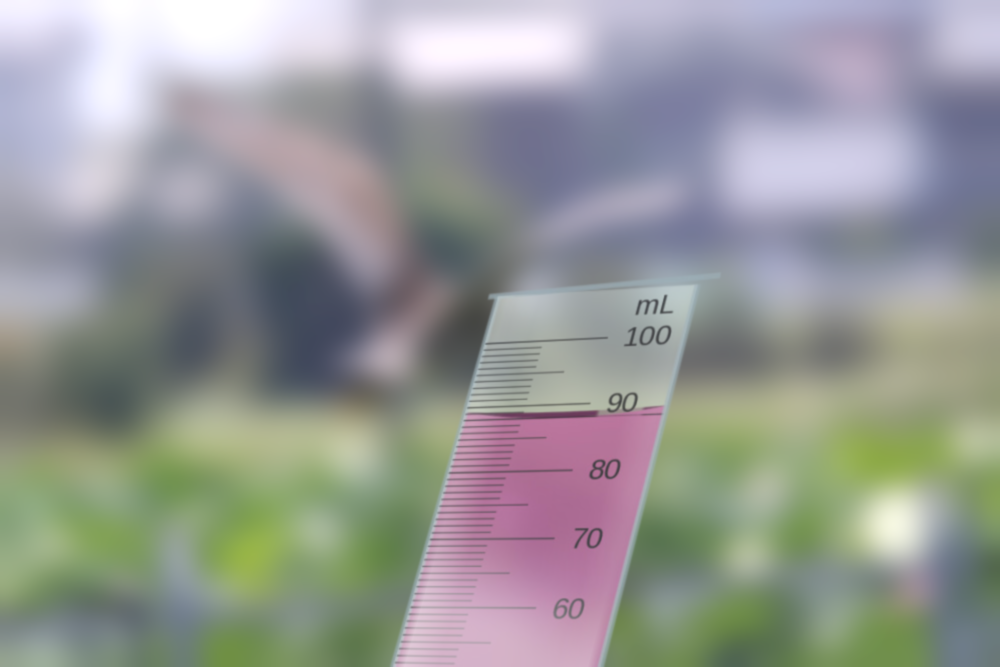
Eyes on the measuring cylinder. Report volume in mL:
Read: 88 mL
